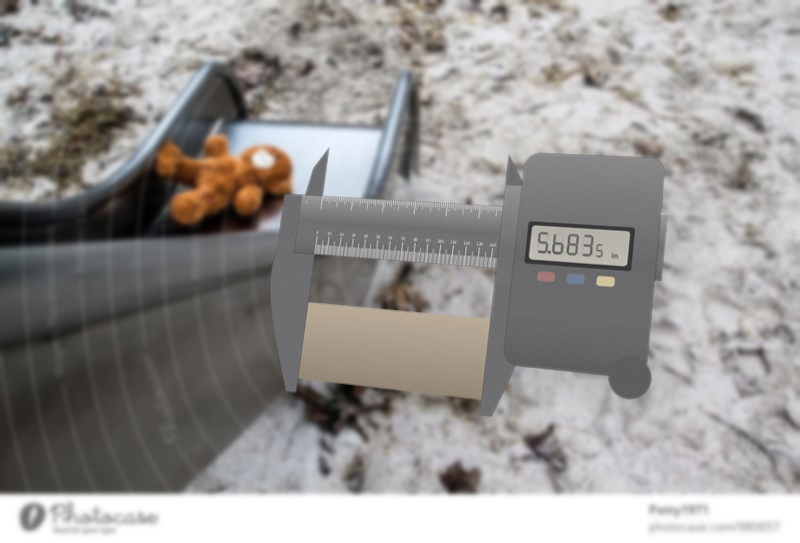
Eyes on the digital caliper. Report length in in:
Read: 5.6835 in
